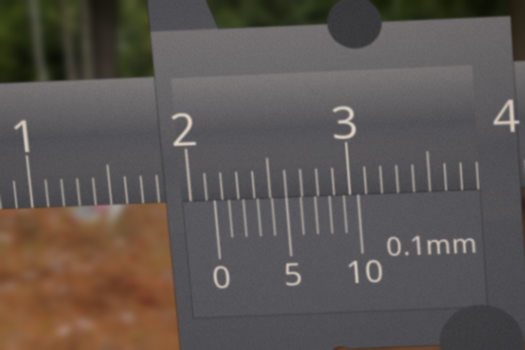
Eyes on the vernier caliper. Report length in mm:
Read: 21.5 mm
